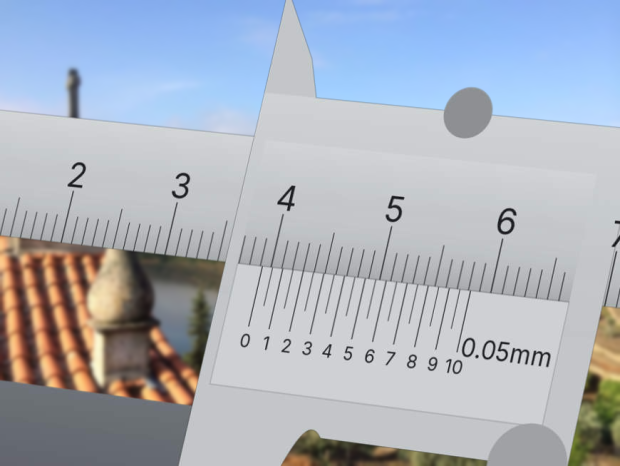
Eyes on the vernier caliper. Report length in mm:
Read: 39.2 mm
